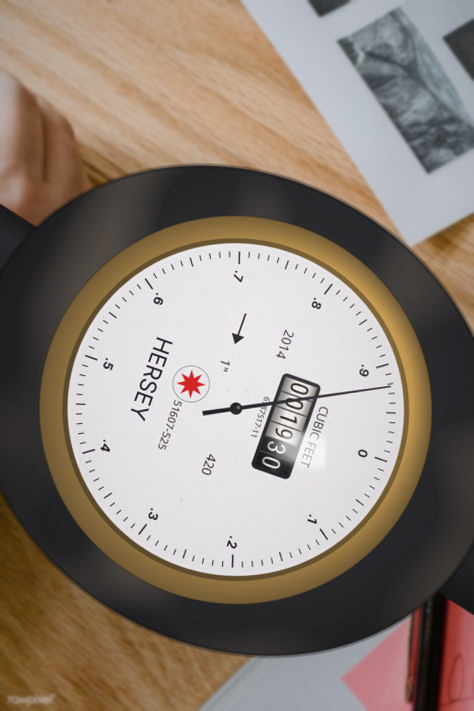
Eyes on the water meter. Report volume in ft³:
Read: 1929.92 ft³
